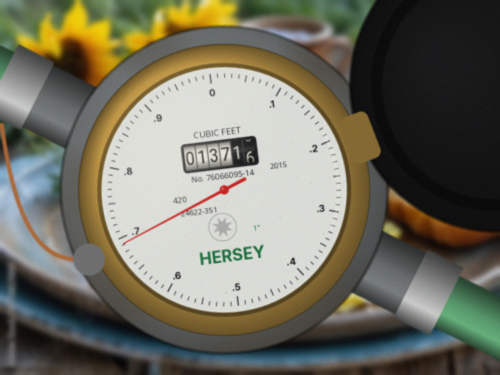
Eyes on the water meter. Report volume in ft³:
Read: 13715.69 ft³
